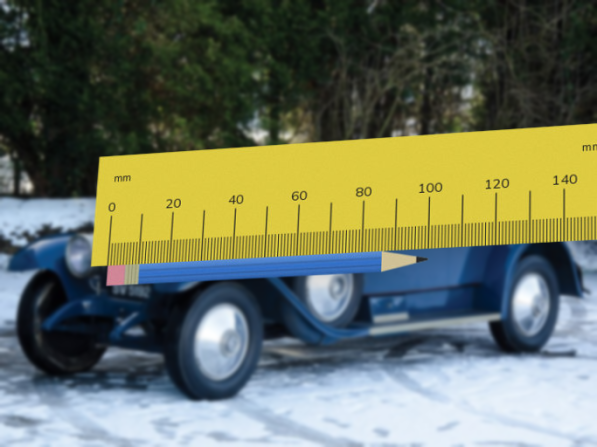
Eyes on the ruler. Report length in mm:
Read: 100 mm
